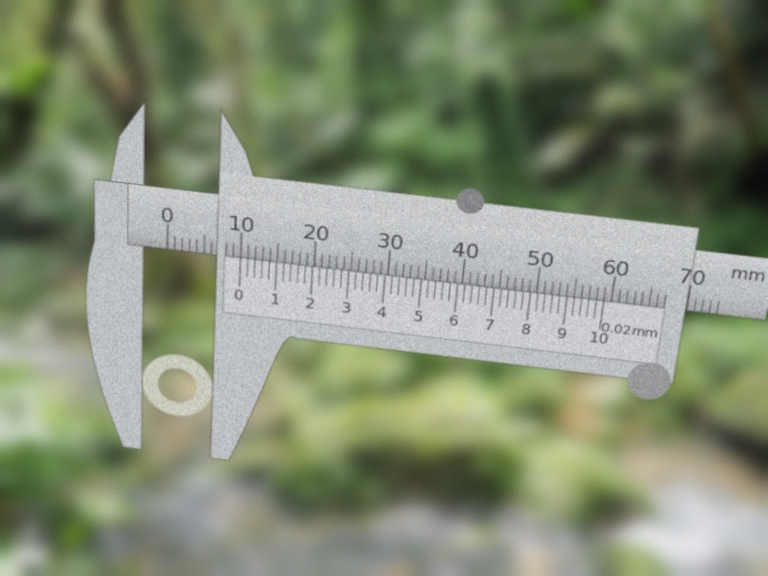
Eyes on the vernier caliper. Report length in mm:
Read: 10.0 mm
